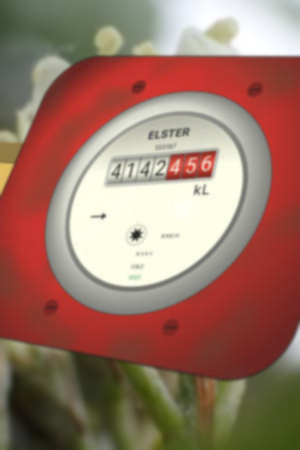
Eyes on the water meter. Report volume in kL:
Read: 4142.456 kL
